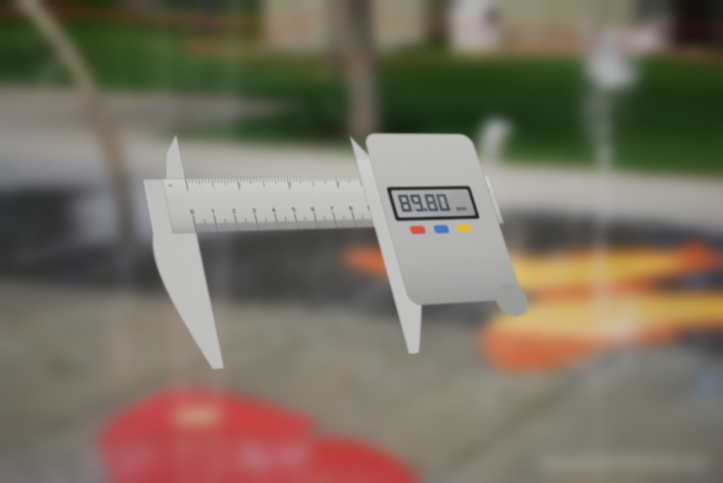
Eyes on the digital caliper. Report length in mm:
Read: 89.80 mm
